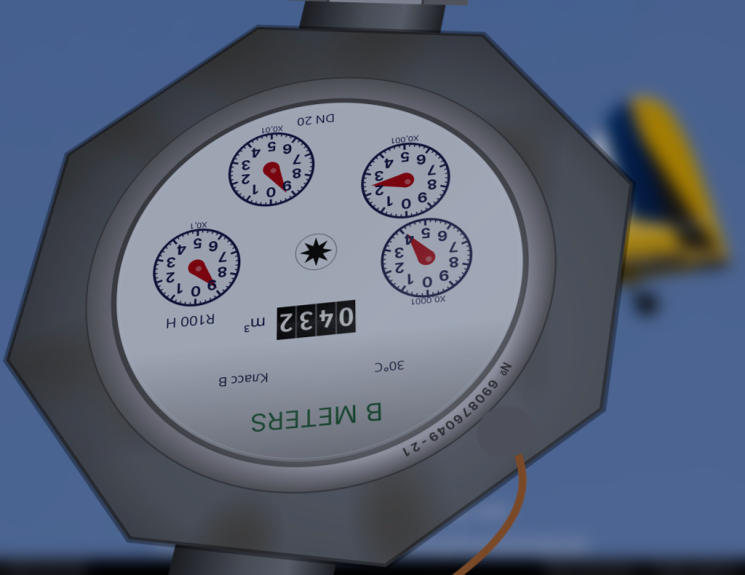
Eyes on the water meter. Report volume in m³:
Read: 432.8924 m³
